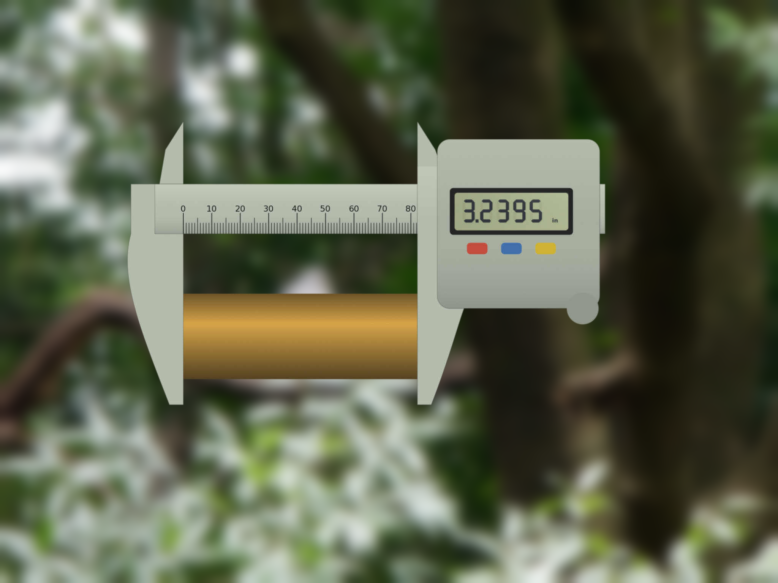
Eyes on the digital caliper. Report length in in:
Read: 3.2395 in
